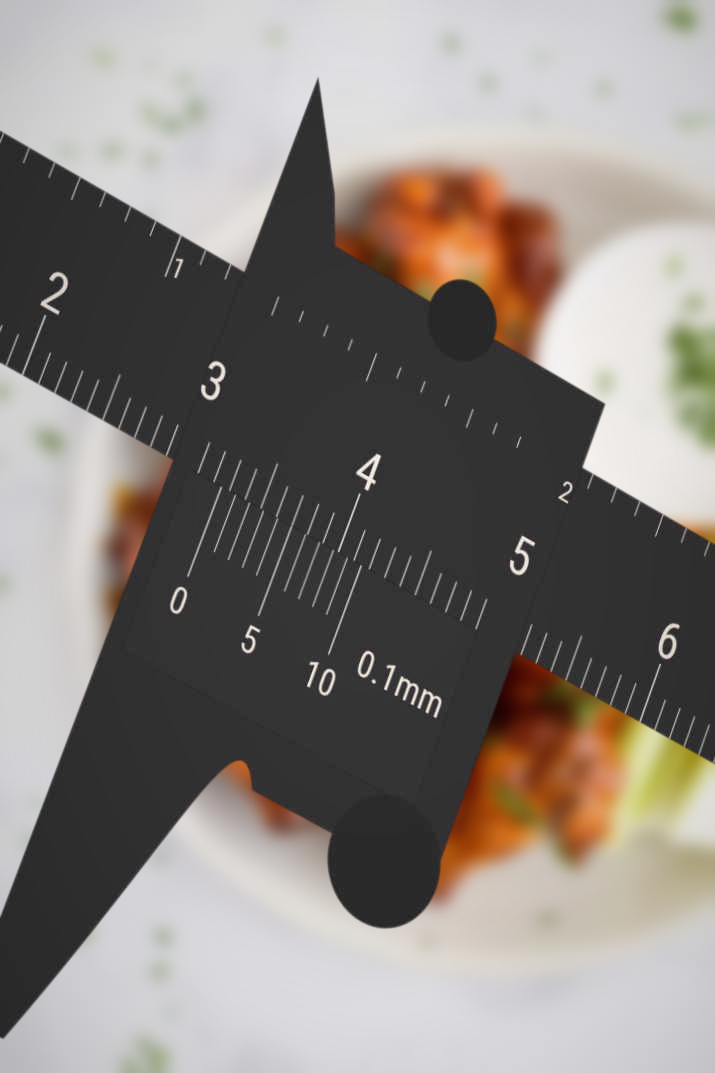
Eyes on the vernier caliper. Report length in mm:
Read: 32.5 mm
